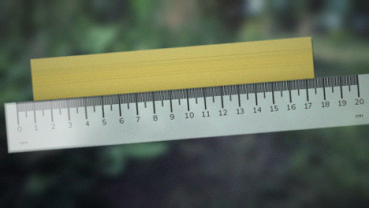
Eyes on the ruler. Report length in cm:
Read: 16.5 cm
